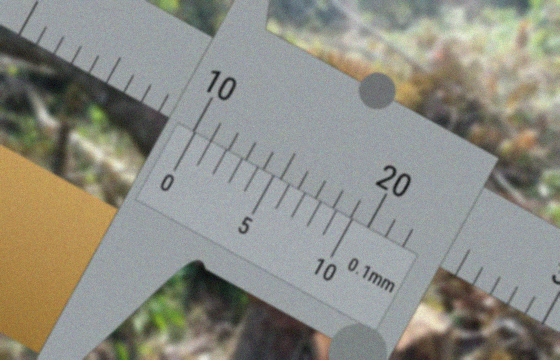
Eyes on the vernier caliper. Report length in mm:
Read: 10.1 mm
